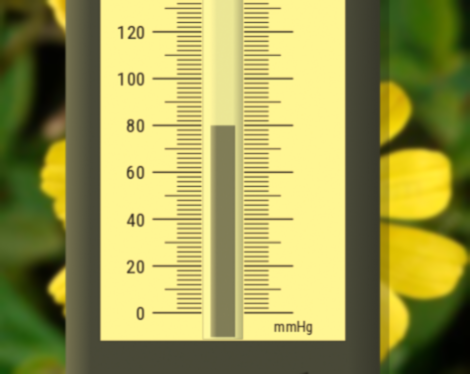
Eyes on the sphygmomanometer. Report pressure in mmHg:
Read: 80 mmHg
